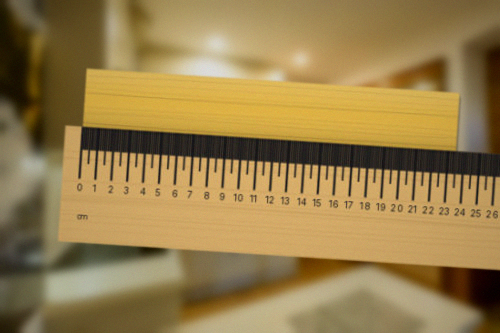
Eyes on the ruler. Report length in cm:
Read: 23.5 cm
